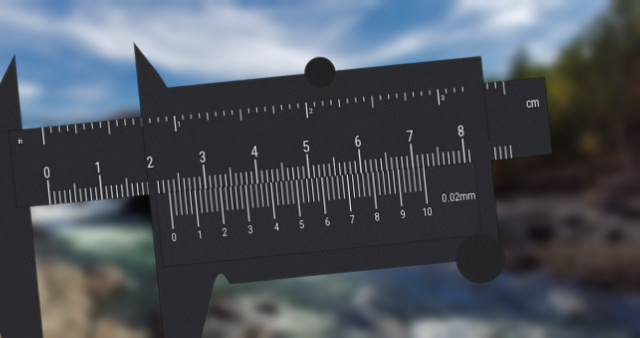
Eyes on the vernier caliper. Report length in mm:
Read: 23.0 mm
